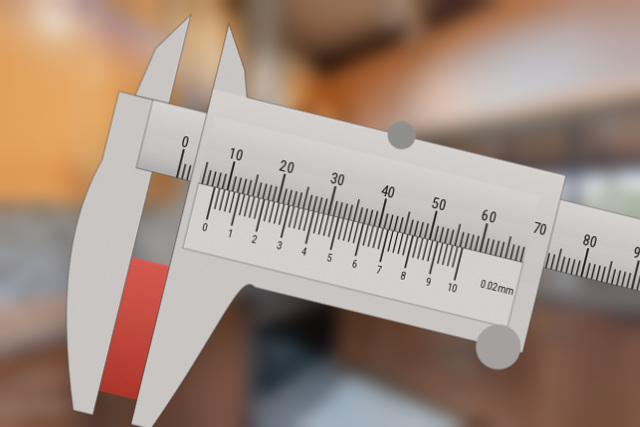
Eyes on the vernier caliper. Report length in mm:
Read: 7.5 mm
